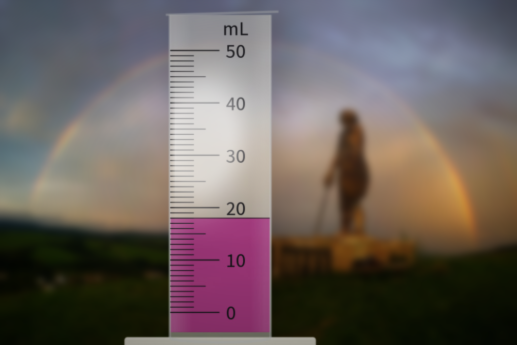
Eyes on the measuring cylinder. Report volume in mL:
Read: 18 mL
